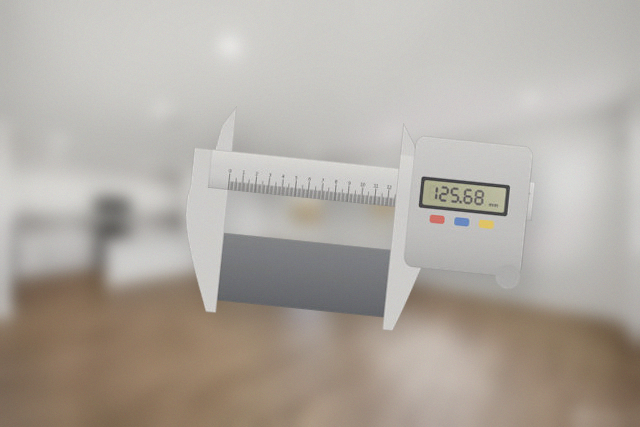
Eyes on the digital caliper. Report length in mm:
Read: 125.68 mm
